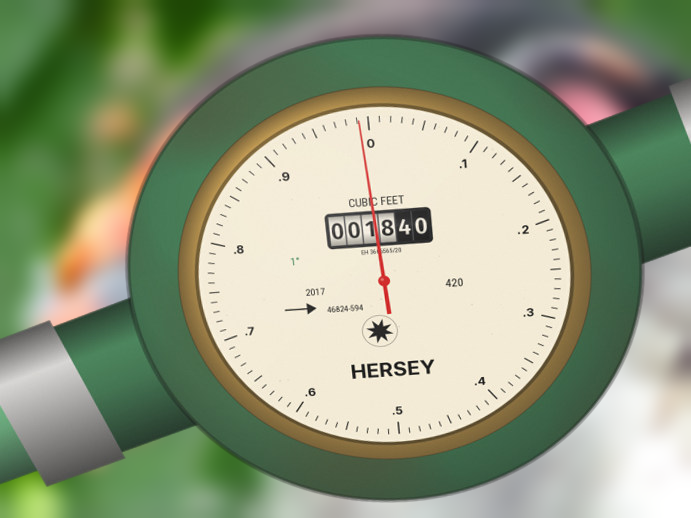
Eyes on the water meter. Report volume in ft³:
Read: 1839.99 ft³
